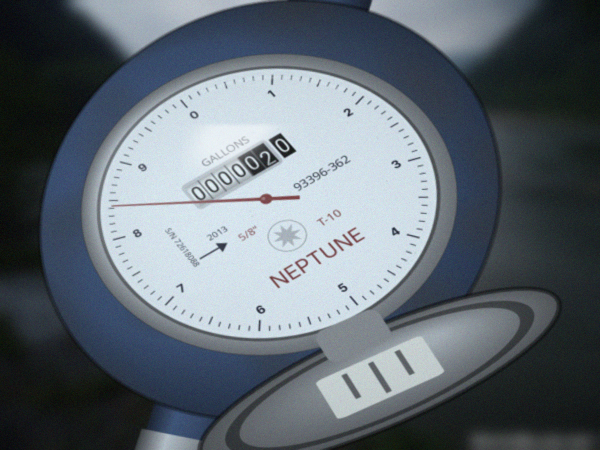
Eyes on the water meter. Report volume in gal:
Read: 18.4 gal
